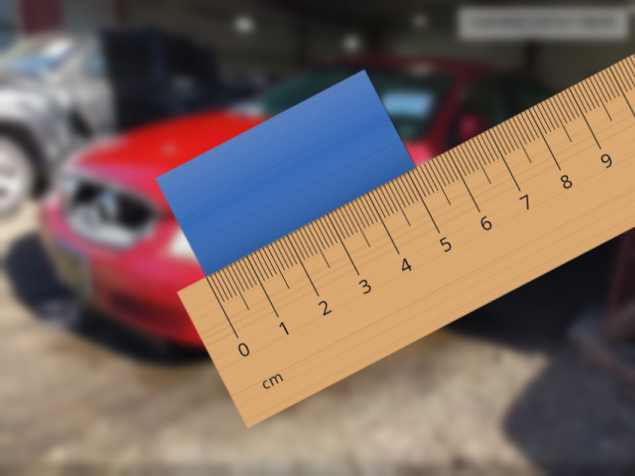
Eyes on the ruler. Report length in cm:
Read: 5.2 cm
